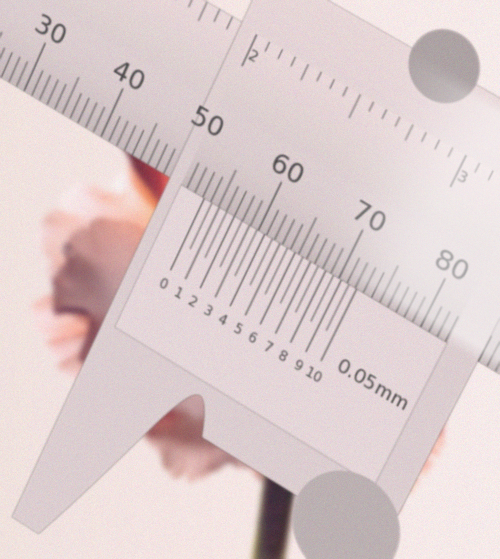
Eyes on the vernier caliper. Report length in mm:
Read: 53.2 mm
